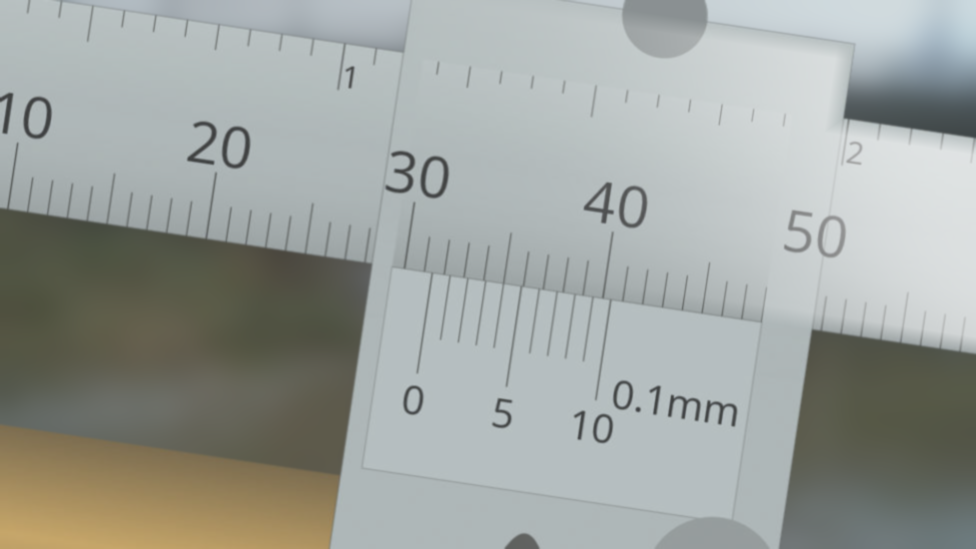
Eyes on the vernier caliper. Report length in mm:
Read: 31.4 mm
